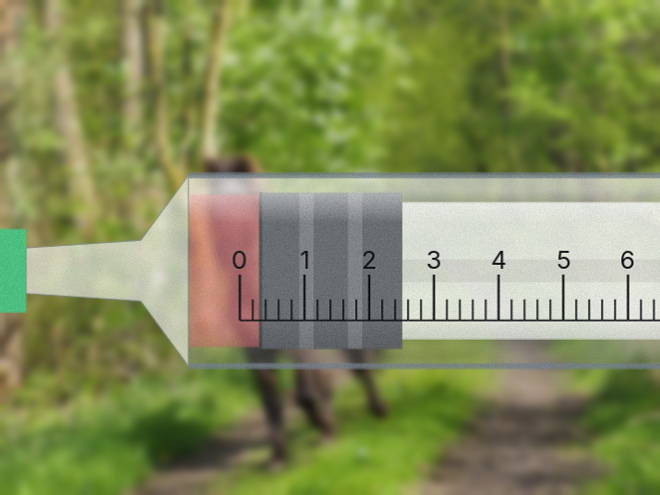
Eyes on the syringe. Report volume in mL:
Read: 0.3 mL
